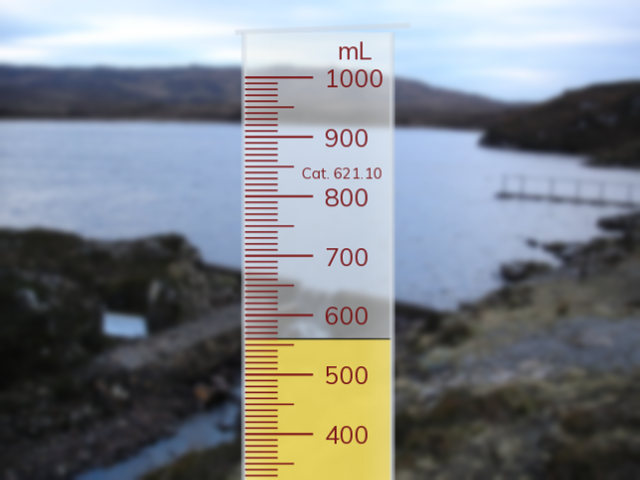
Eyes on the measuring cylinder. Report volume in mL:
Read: 560 mL
